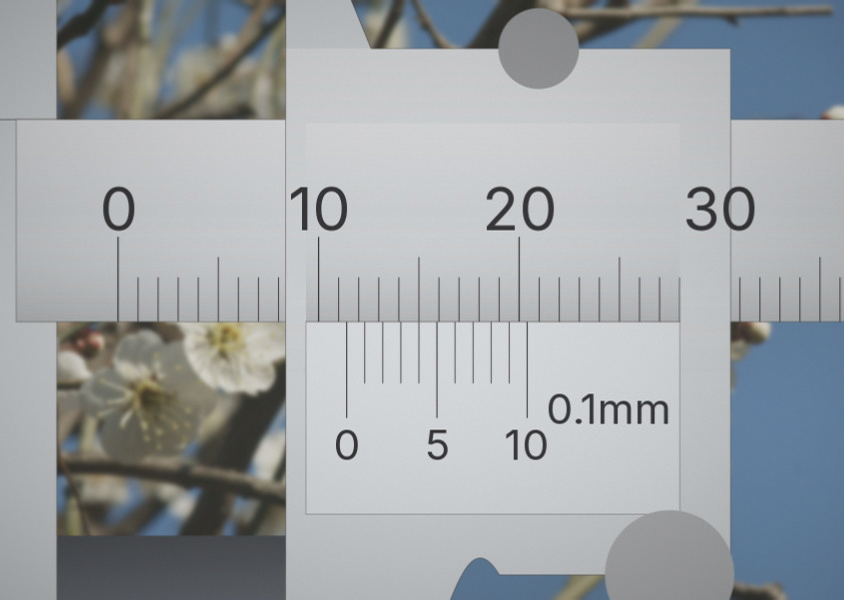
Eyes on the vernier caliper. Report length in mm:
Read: 11.4 mm
